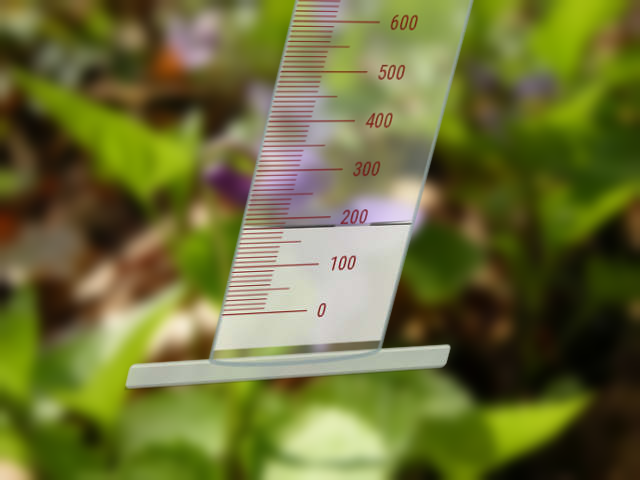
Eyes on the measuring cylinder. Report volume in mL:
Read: 180 mL
